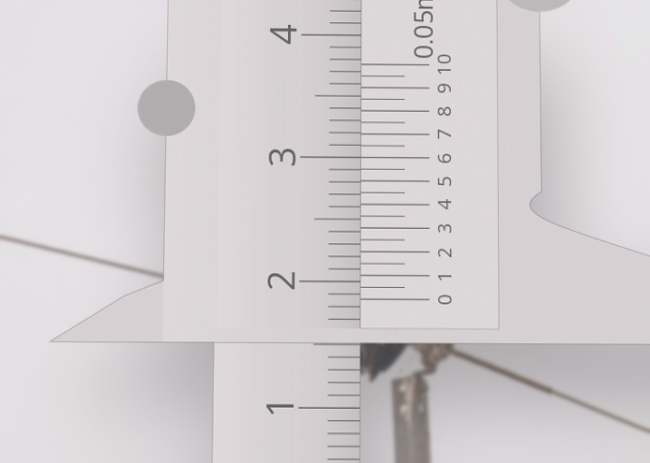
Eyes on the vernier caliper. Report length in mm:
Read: 18.6 mm
